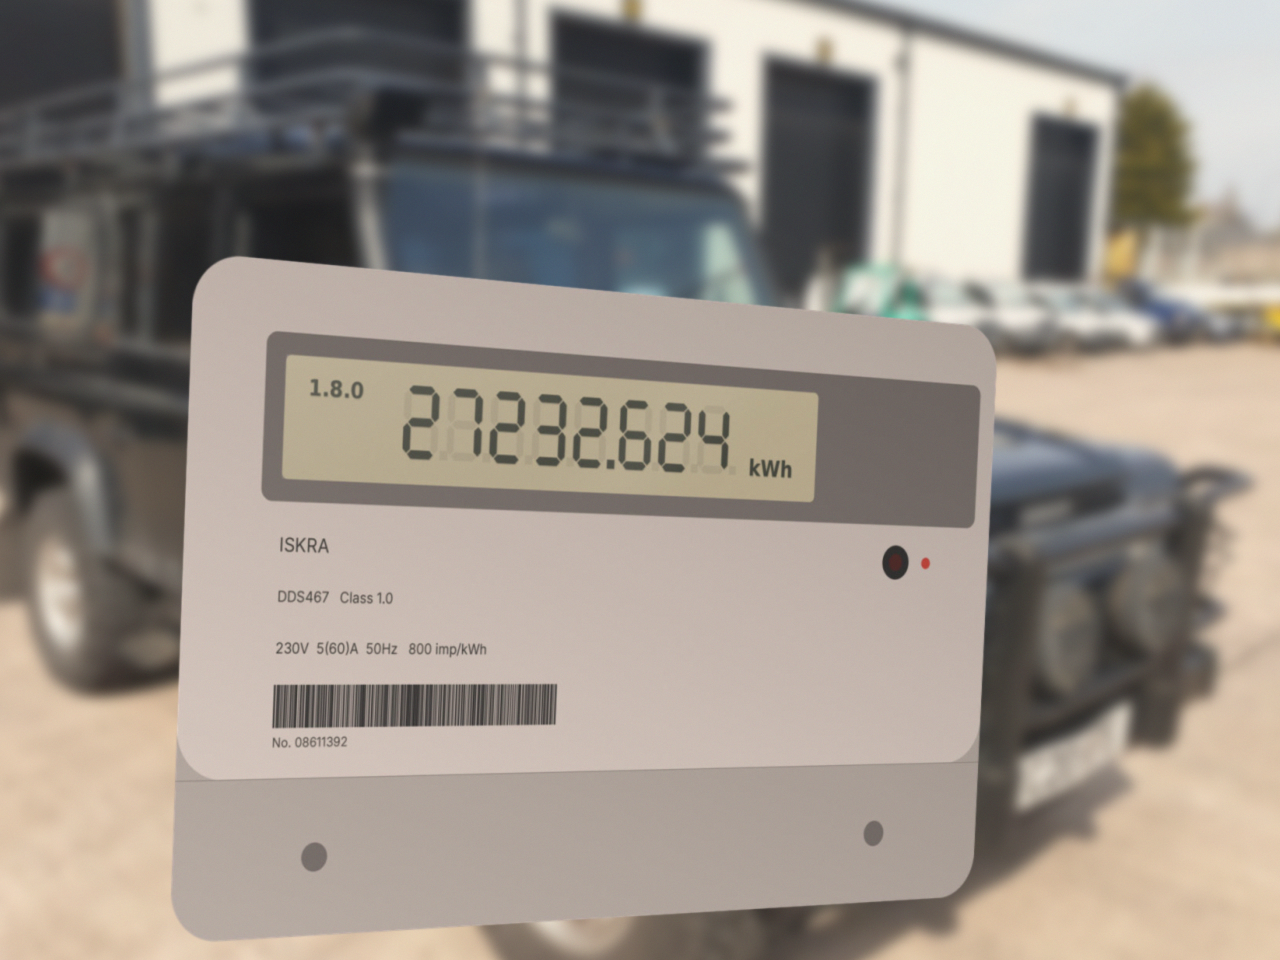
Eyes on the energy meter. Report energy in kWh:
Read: 27232.624 kWh
